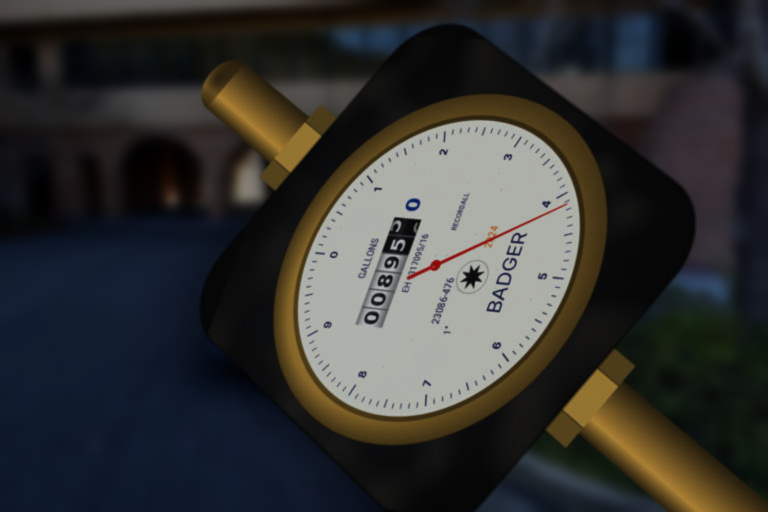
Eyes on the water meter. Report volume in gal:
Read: 89554.1 gal
